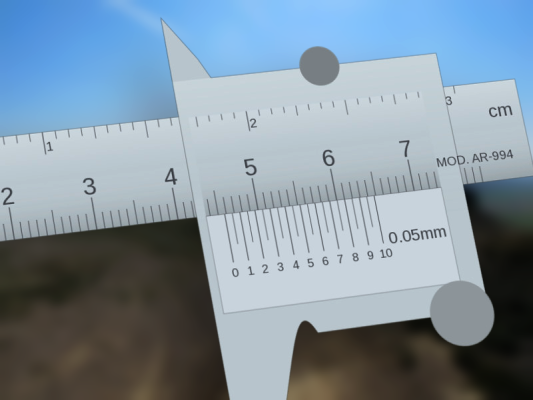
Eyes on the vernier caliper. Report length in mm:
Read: 45.8 mm
